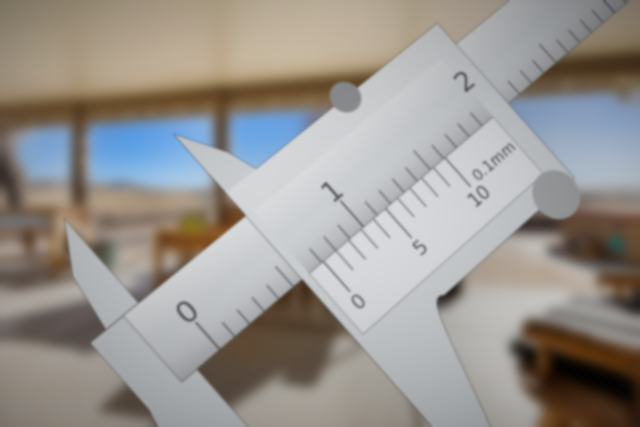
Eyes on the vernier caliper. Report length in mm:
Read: 7.1 mm
